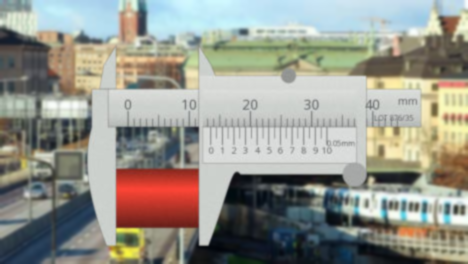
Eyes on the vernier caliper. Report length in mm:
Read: 13.5 mm
